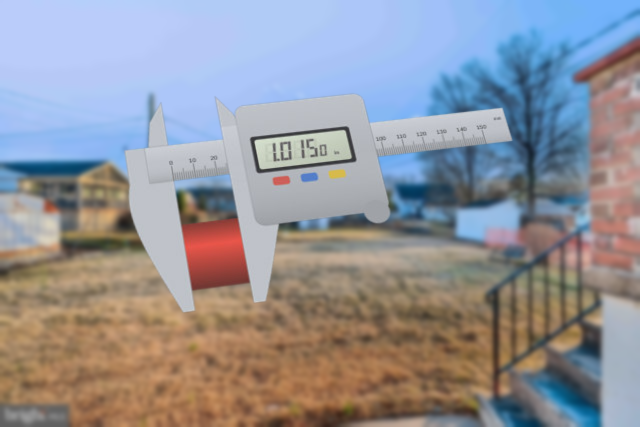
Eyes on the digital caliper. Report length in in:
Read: 1.0150 in
